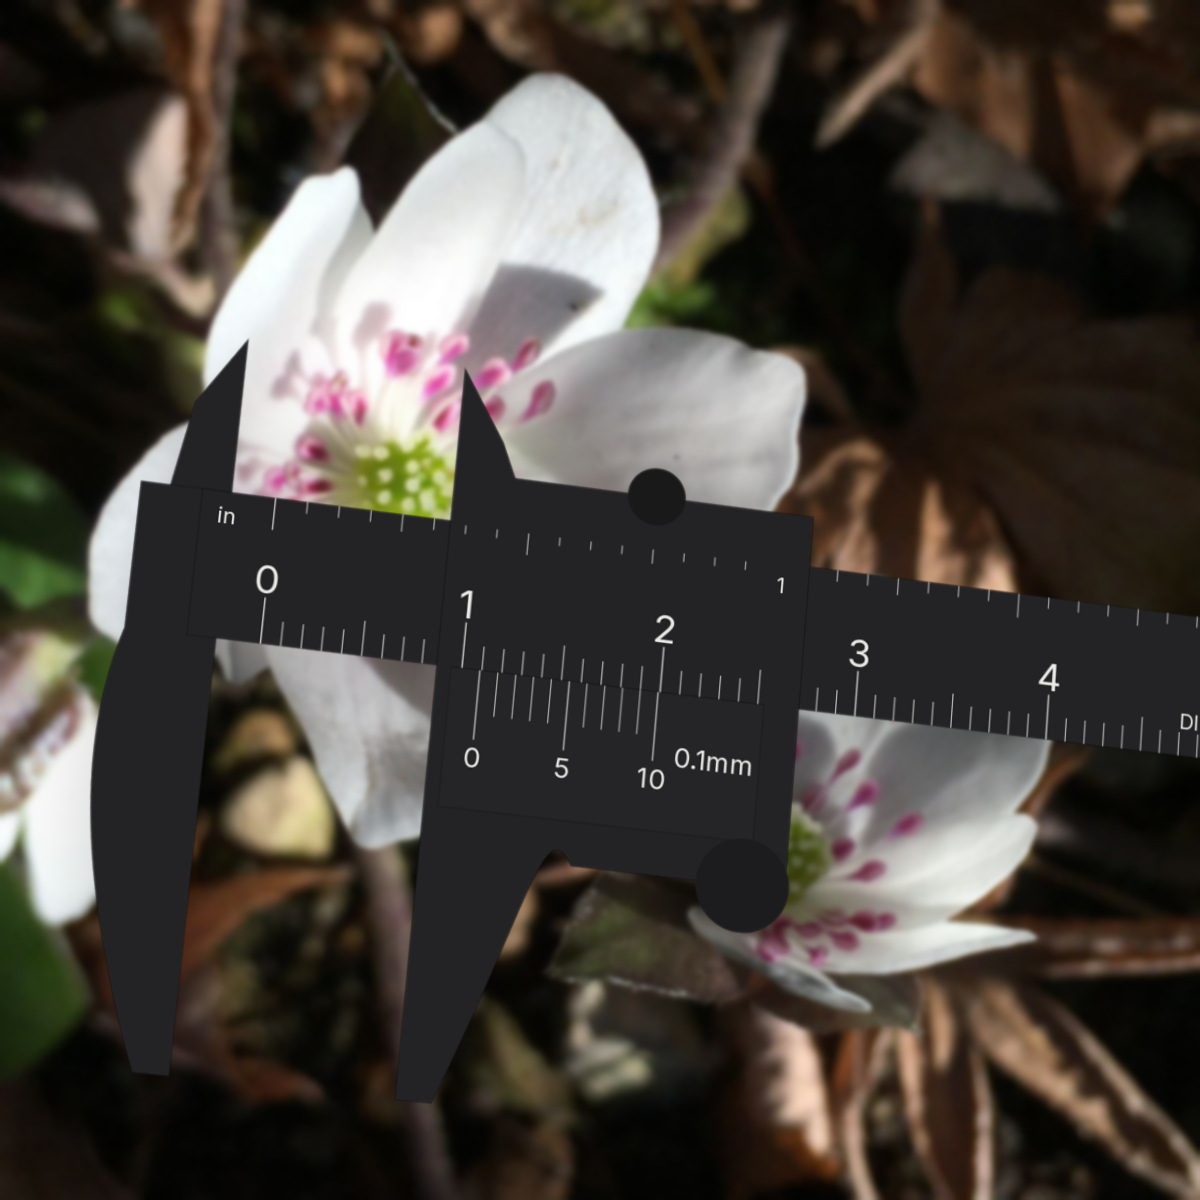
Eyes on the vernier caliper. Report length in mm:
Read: 10.9 mm
